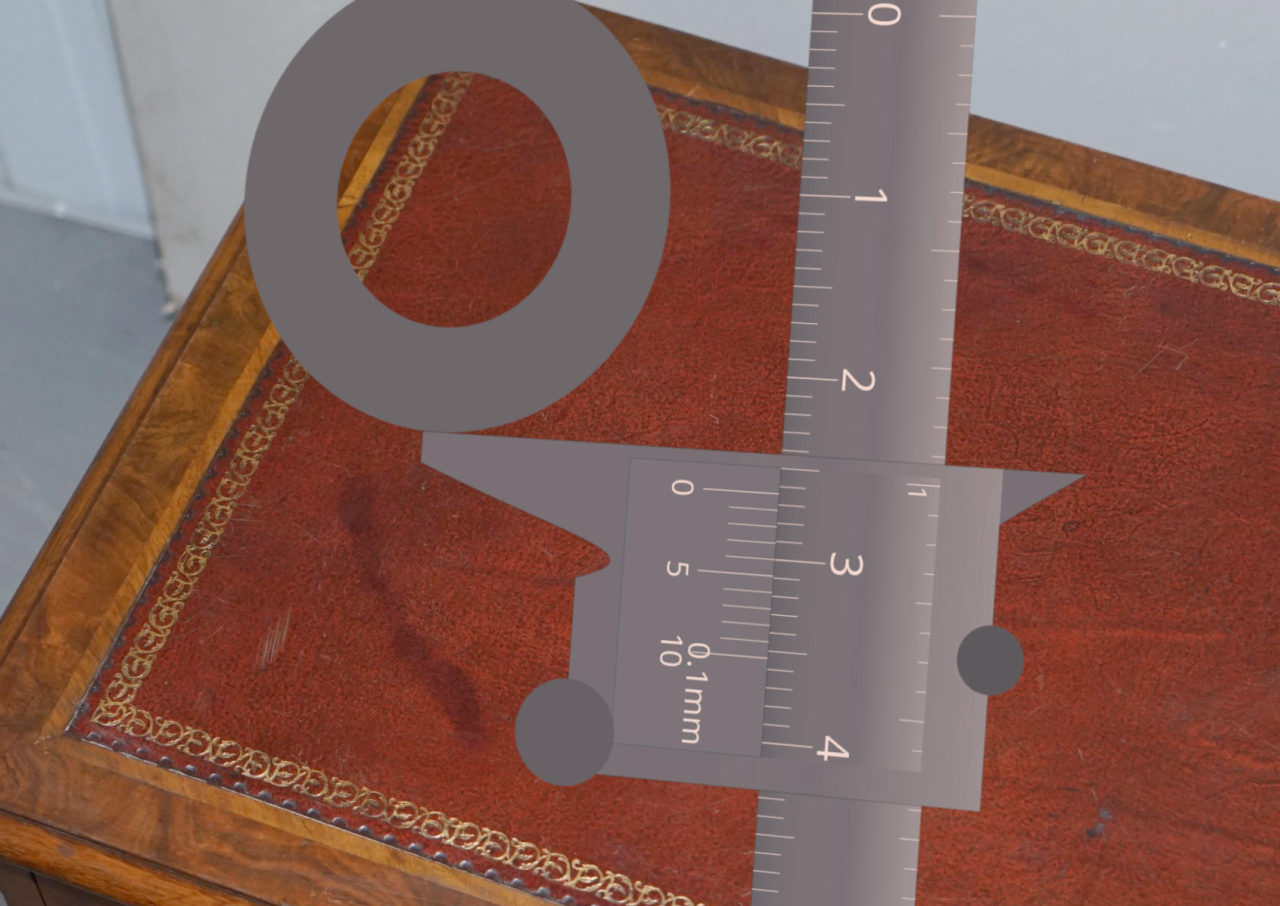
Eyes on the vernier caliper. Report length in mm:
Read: 26.4 mm
